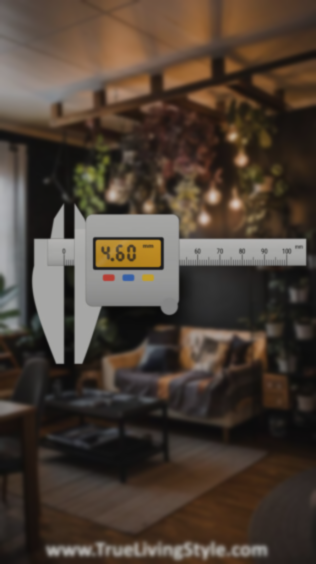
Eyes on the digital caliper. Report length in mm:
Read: 4.60 mm
